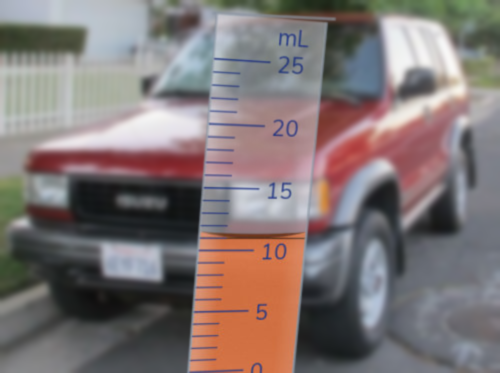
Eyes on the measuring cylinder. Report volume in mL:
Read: 11 mL
